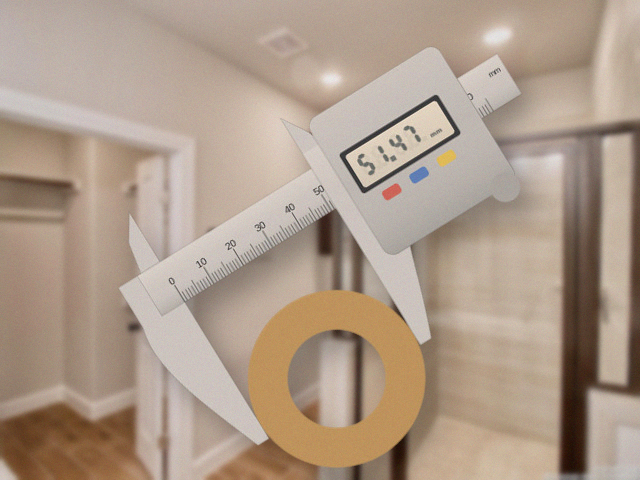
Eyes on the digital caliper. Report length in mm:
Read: 51.47 mm
